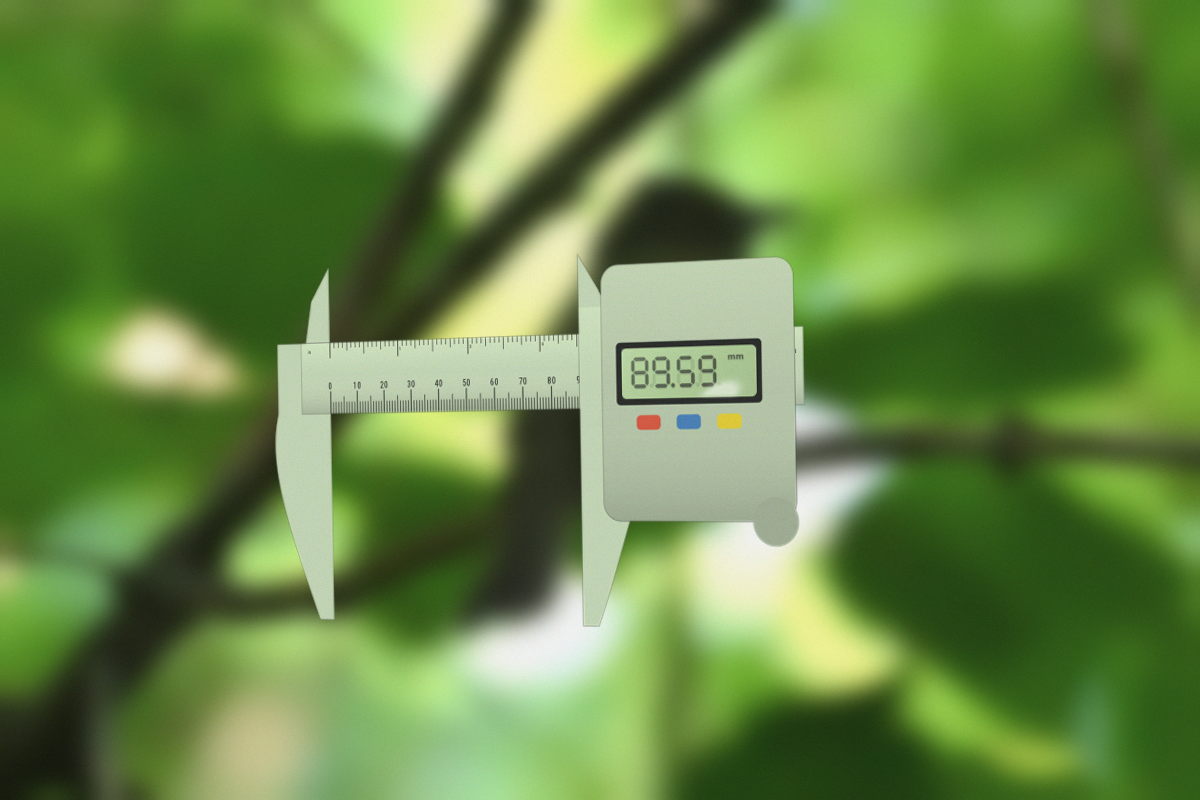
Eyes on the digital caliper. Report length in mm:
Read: 89.59 mm
